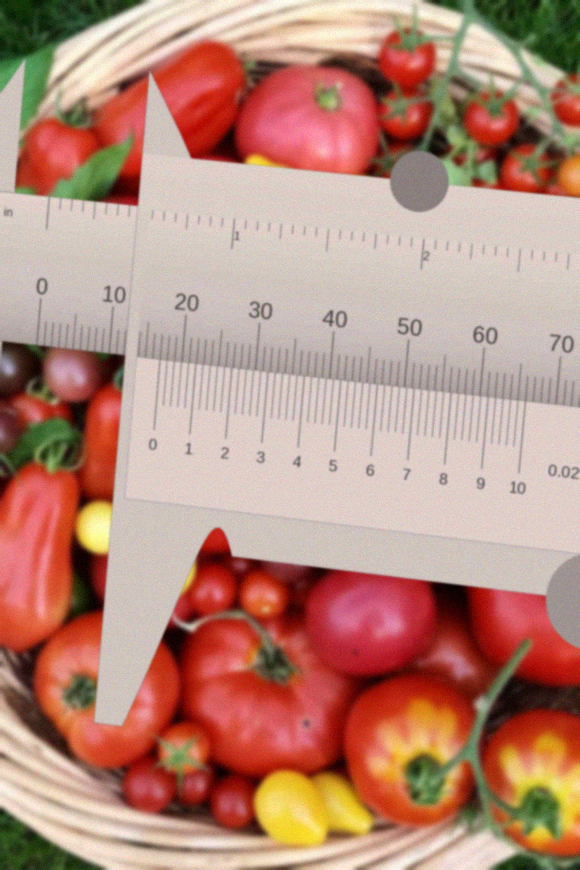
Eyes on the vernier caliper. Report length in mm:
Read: 17.0 mm
